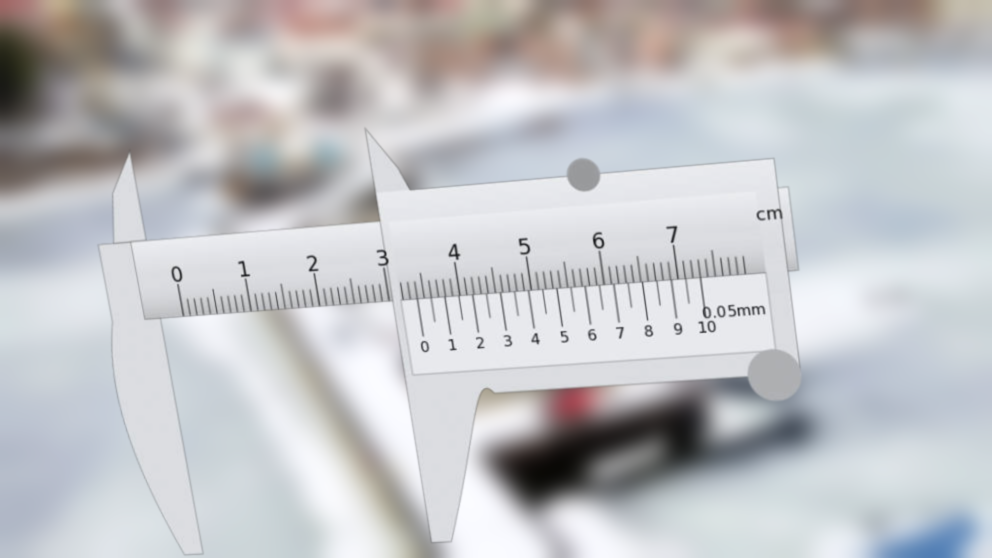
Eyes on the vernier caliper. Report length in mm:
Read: 34.0 mm
